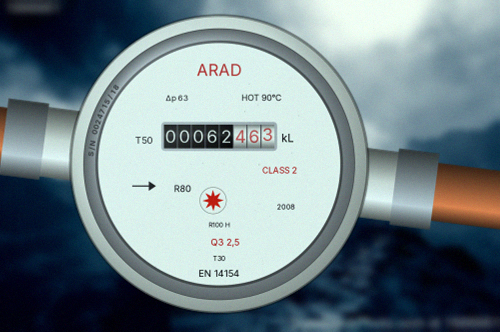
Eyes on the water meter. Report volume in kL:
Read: 62.463 kL
